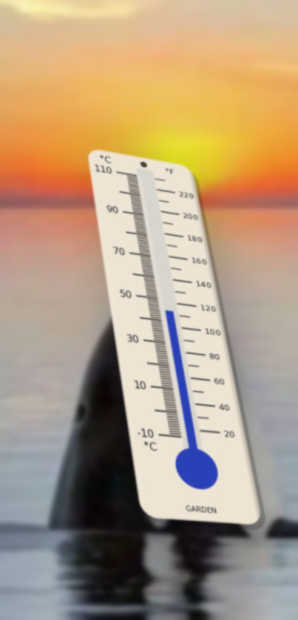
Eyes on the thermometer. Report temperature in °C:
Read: 45 °C
